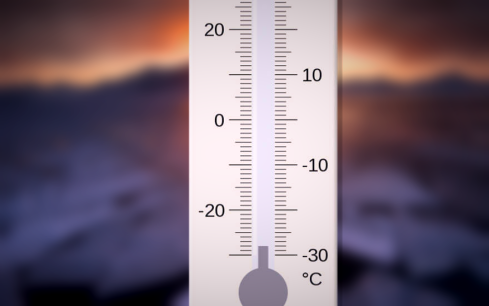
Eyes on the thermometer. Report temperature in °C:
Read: -28 °C
